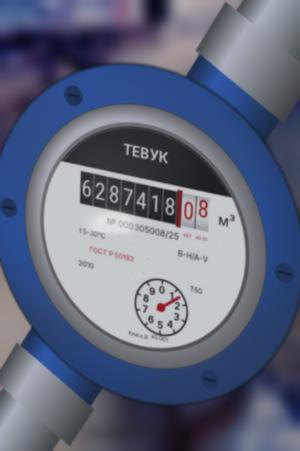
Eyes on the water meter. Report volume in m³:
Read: 6287418.081 m³
